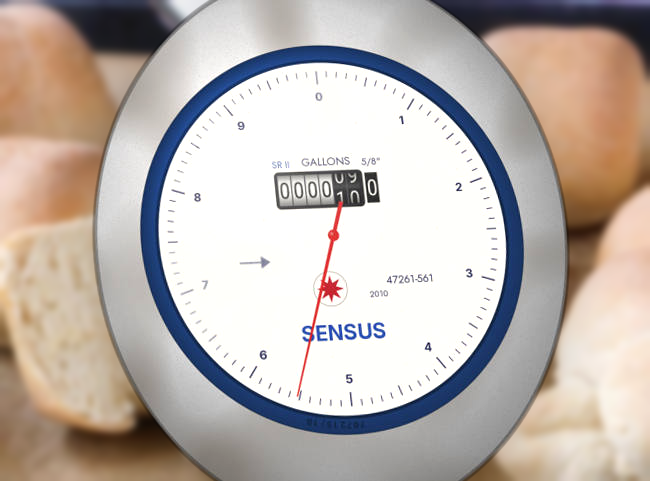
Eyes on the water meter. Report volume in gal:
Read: 95.5 gal
